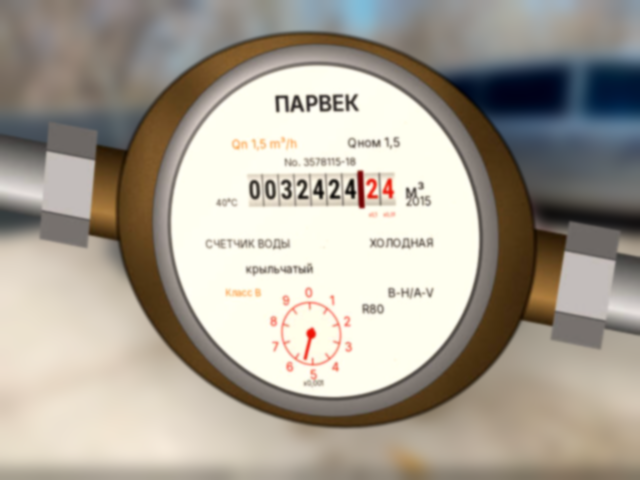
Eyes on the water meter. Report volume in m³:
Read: 32424.245 m³
